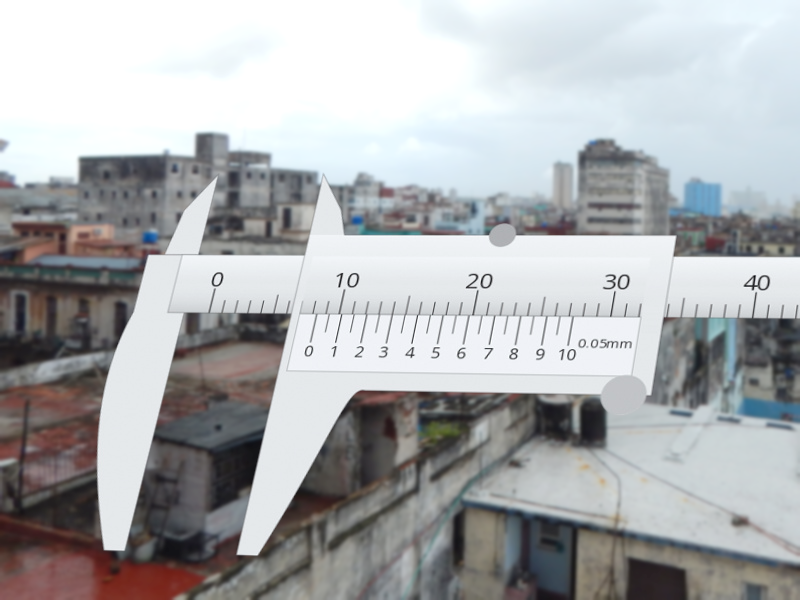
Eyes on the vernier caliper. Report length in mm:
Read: 8.3 mm
